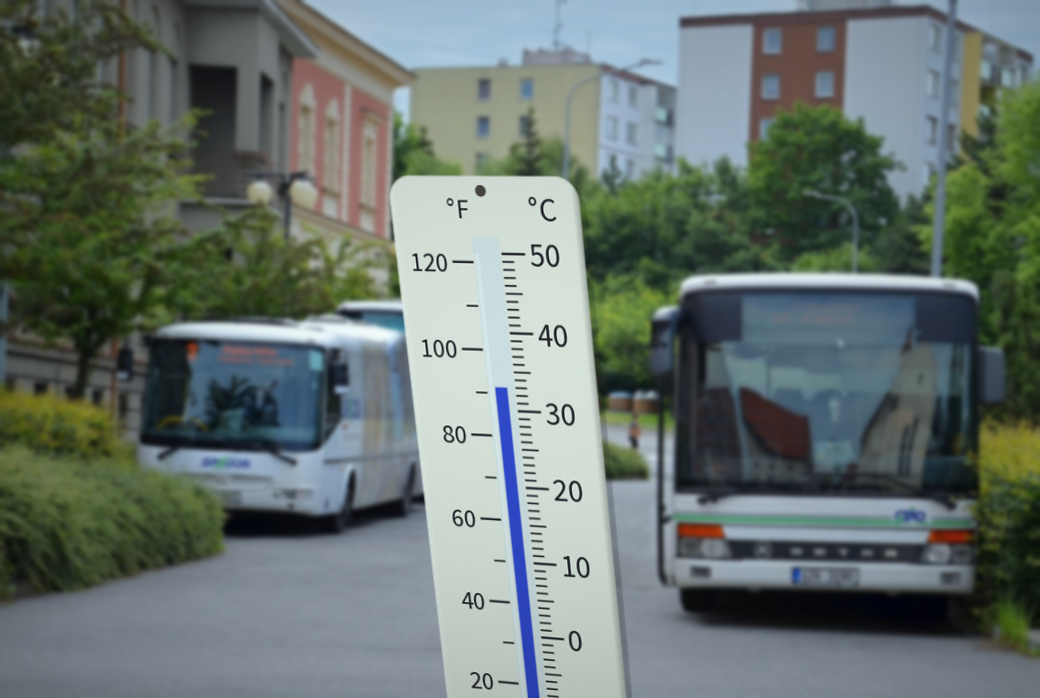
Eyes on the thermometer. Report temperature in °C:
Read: 33 °C
